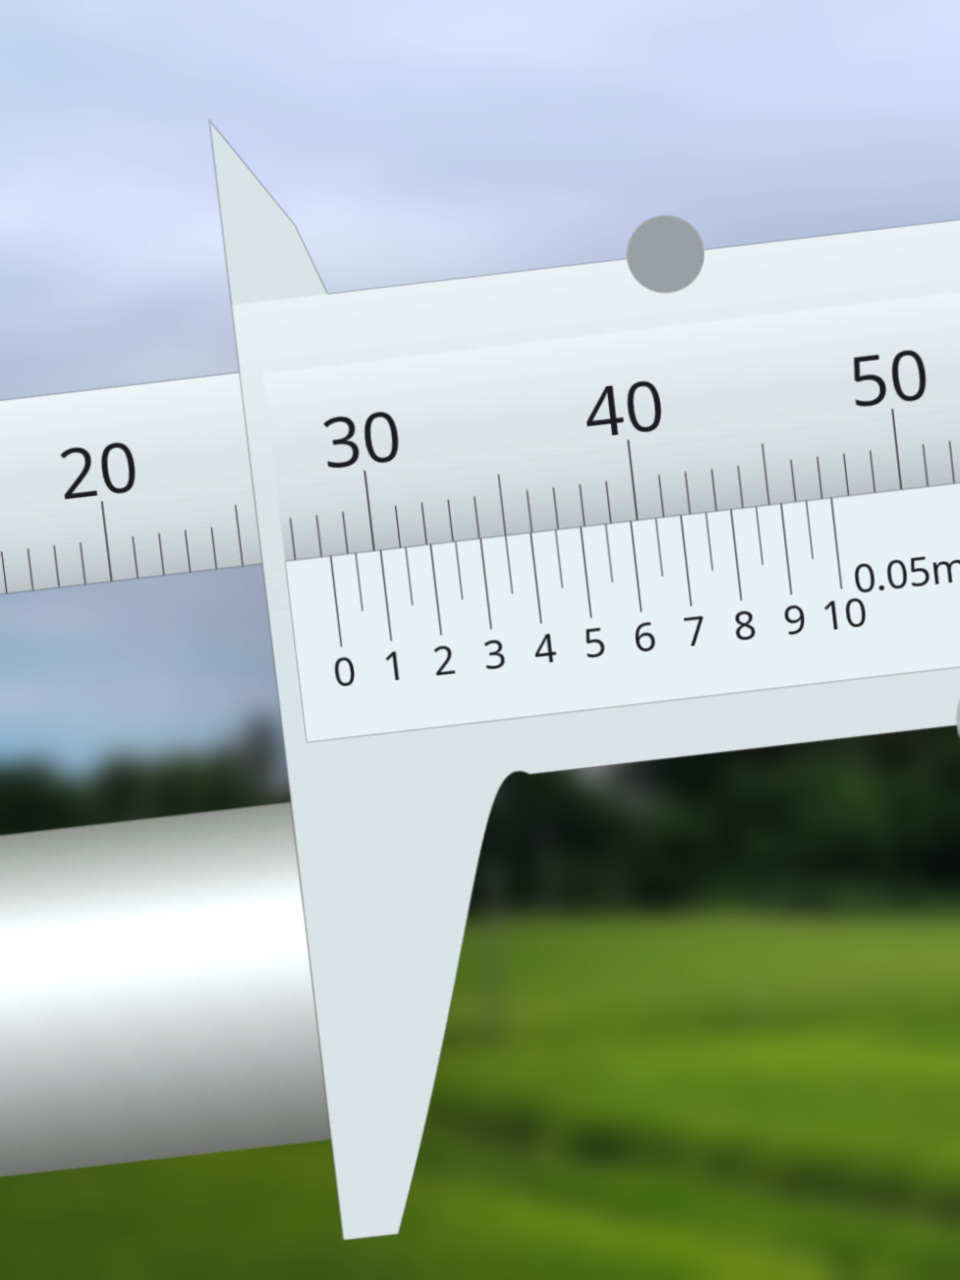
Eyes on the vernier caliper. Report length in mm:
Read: 28.35 mm
